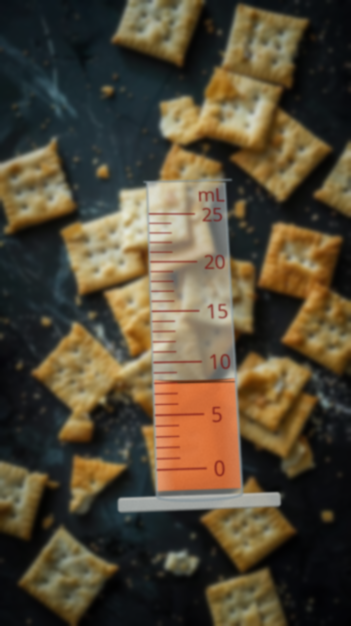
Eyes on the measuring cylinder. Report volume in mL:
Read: 8 mL
